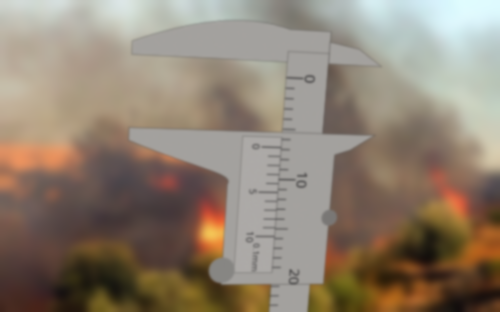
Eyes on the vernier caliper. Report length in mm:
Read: 6.8 mm
